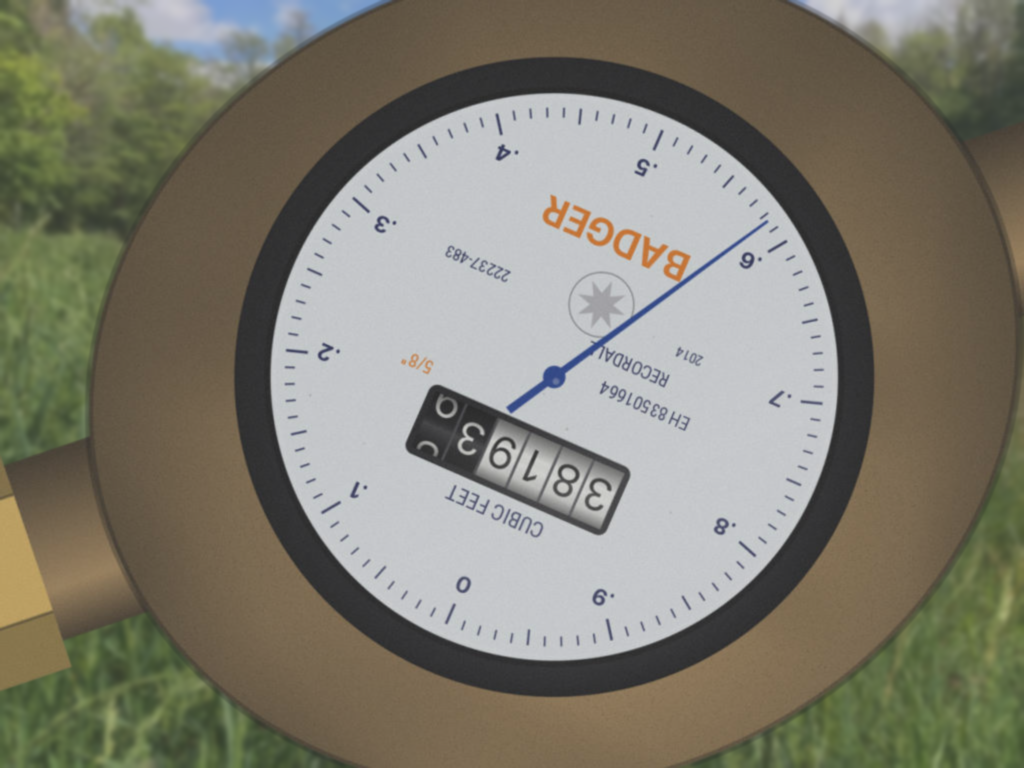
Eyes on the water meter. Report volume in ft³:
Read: 381938.58 ft³
